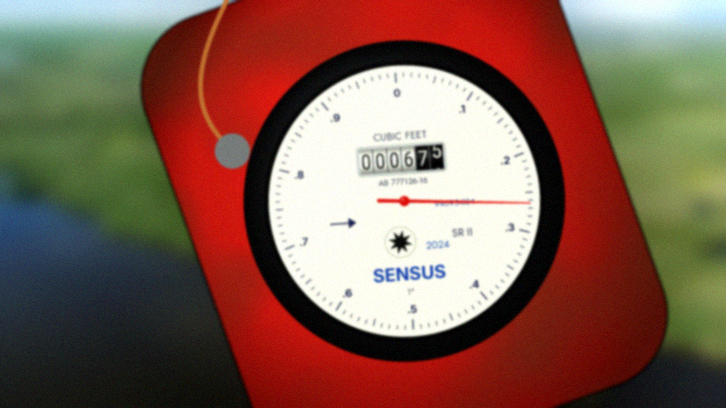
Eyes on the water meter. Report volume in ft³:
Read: 675.26 ft³
